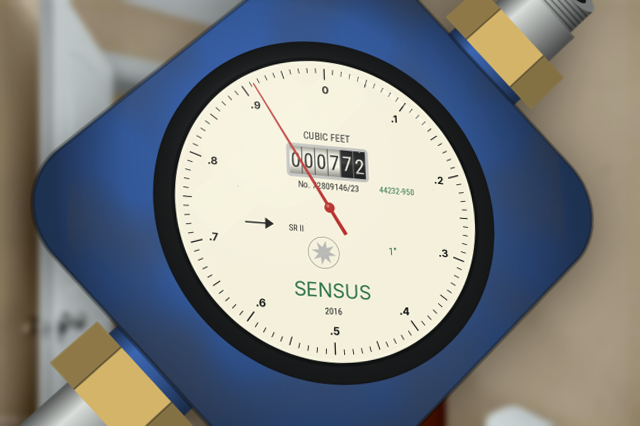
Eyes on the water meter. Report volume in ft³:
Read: 771.91 ft³
